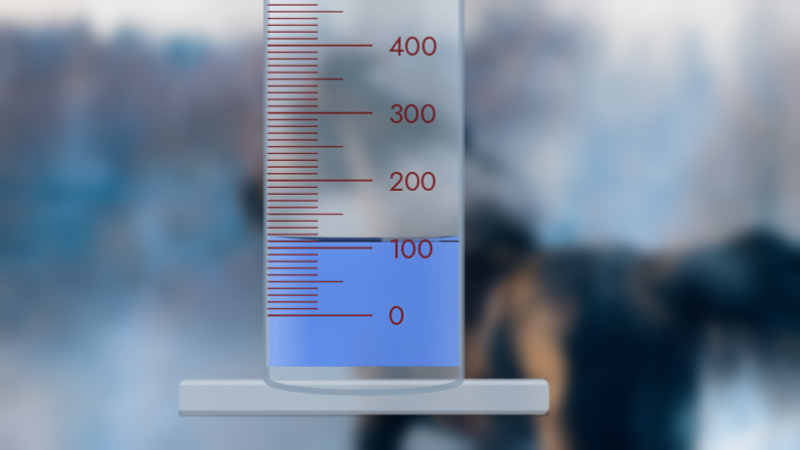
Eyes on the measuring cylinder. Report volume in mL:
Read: 110 mL
